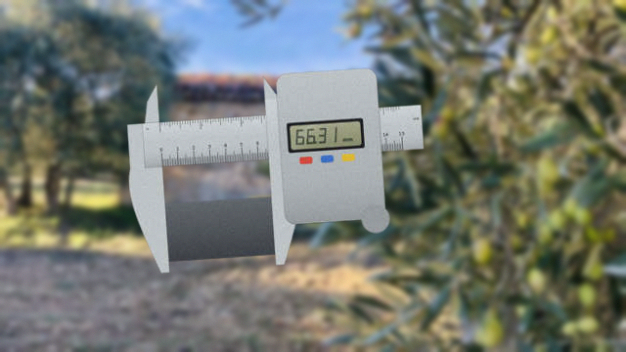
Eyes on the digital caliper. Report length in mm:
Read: 66.31 mm
